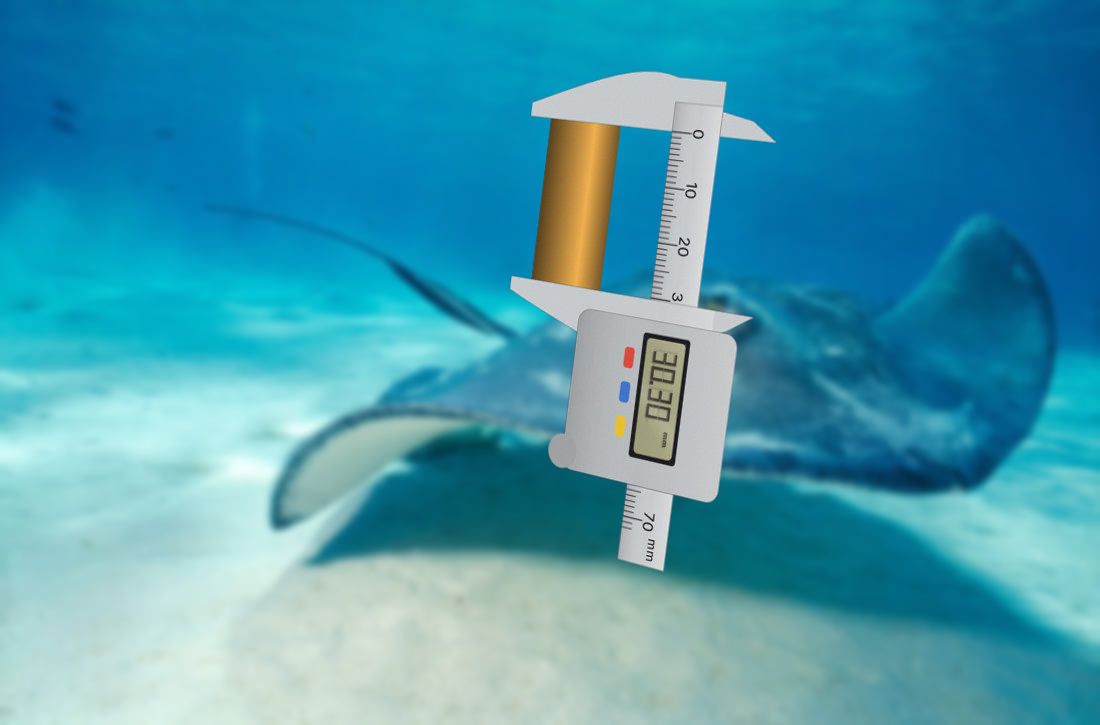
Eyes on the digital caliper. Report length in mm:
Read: 30.30 mm
